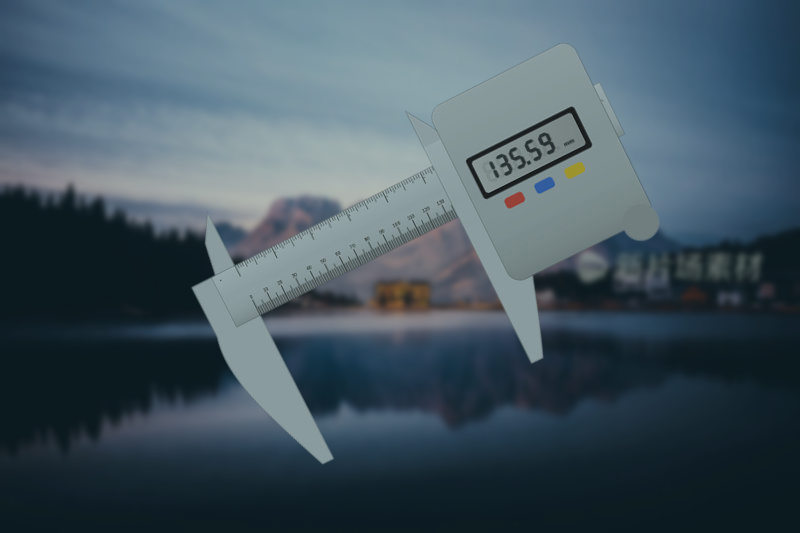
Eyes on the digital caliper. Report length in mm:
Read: 135.59 mm
